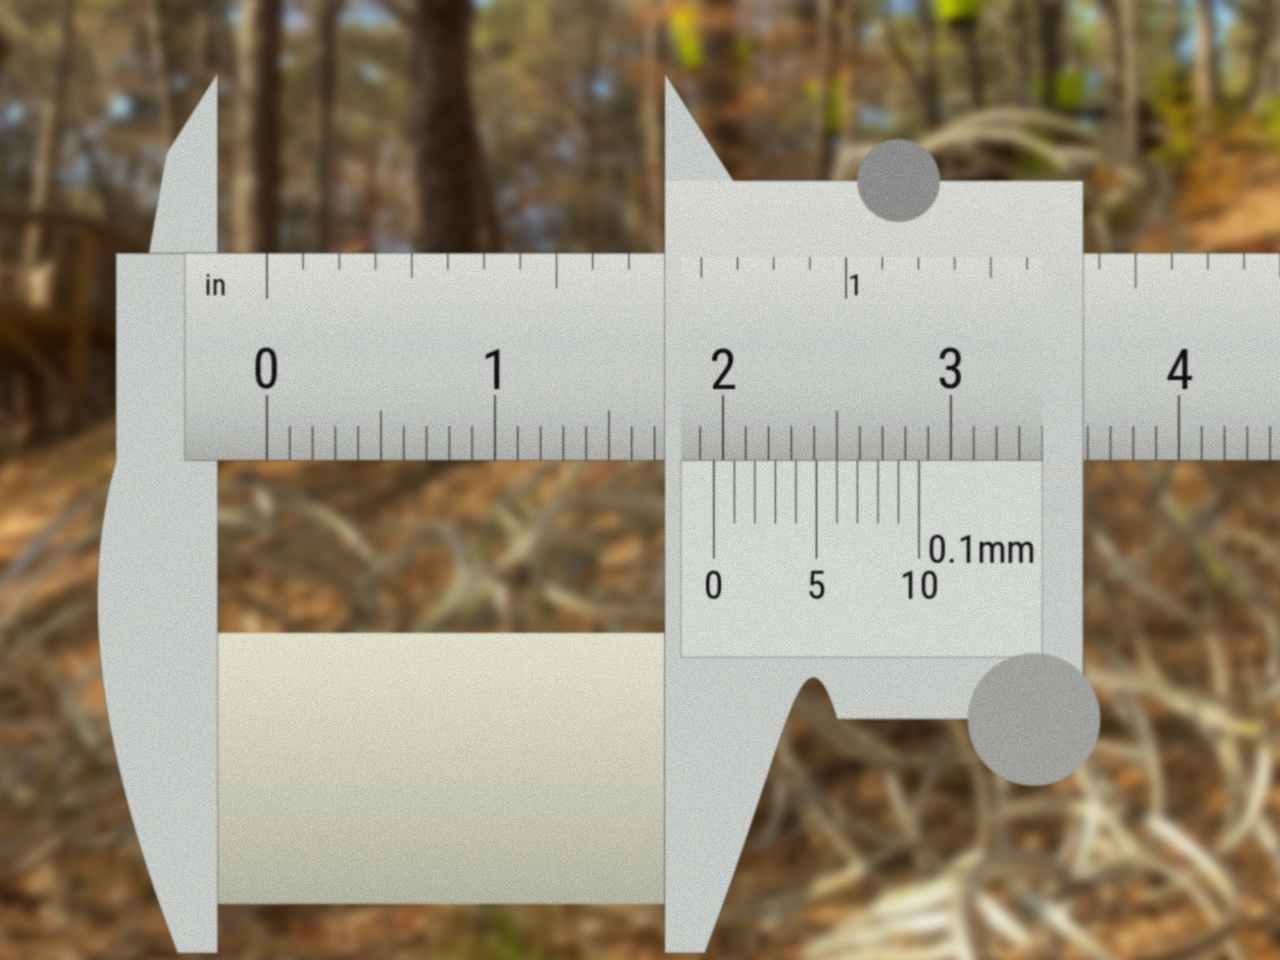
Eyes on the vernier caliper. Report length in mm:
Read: 19.6 mm
